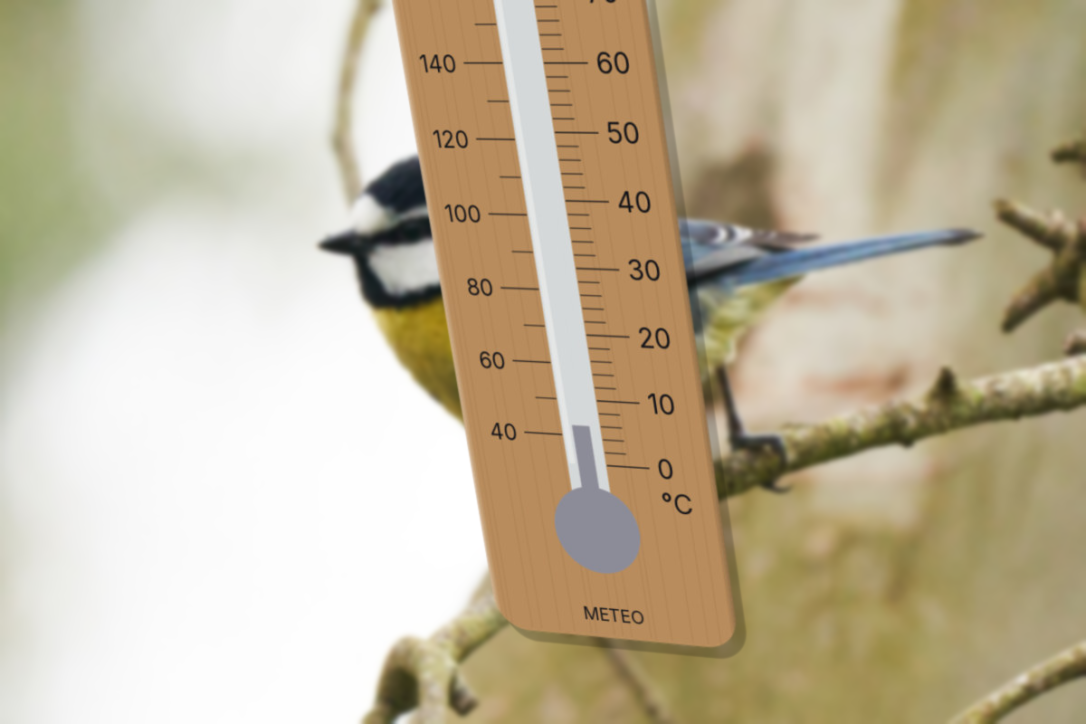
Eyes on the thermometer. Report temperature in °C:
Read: 6 °C
